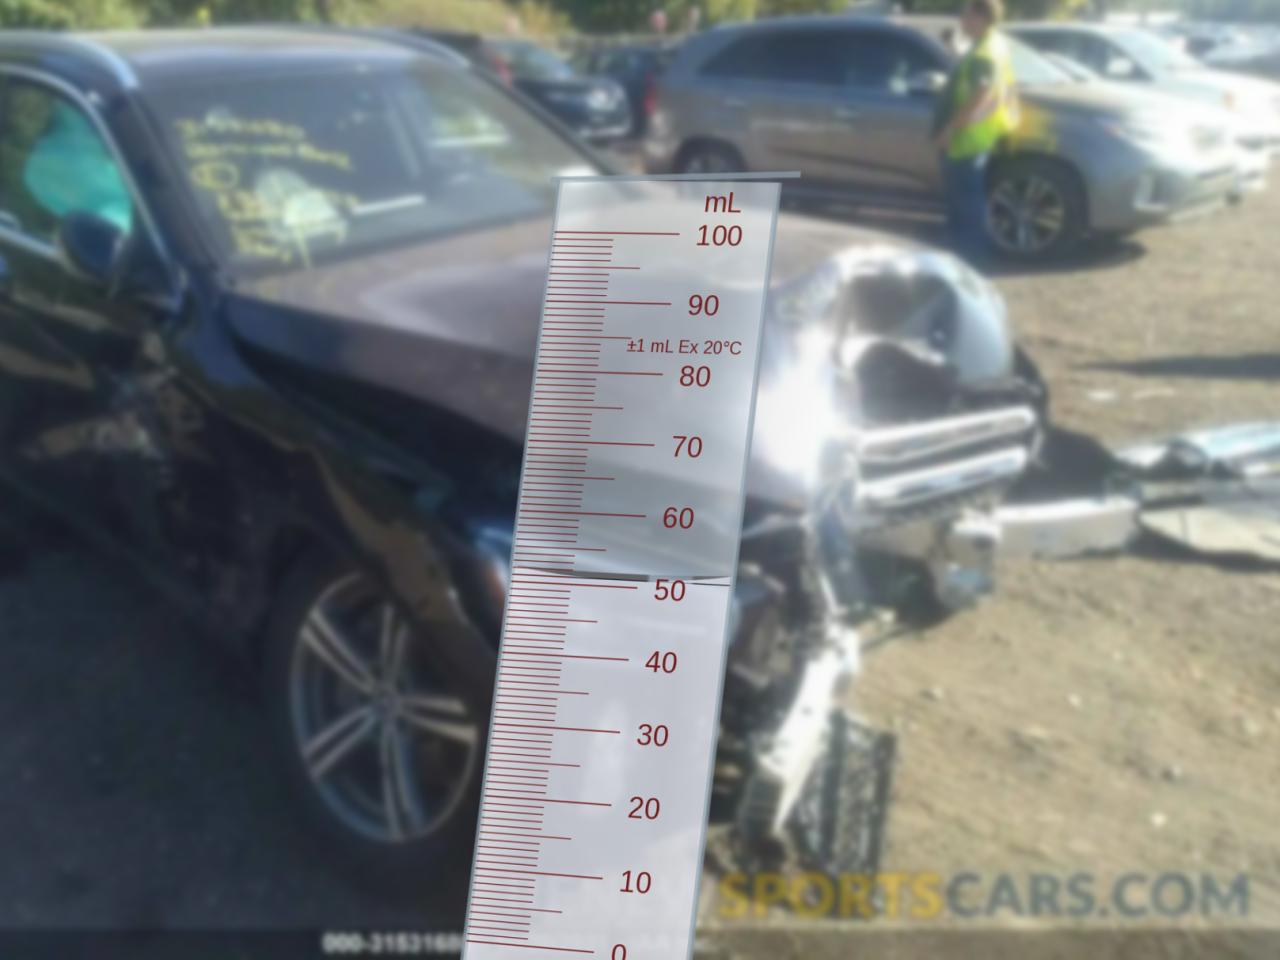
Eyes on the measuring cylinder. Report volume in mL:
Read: 51 mL
